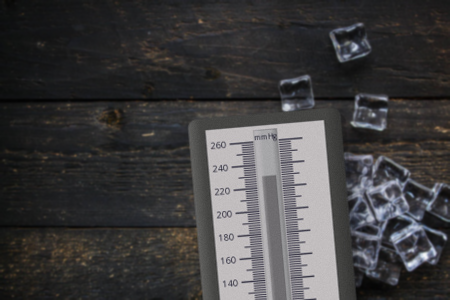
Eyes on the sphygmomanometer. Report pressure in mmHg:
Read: 230 mmHg
